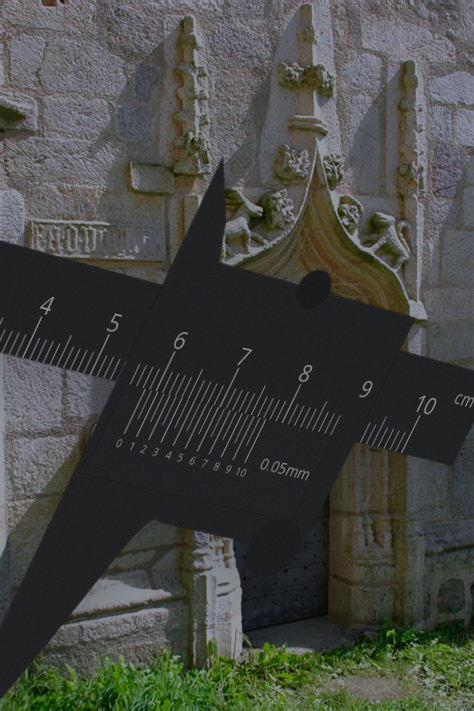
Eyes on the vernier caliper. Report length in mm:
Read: 58.4 mm
